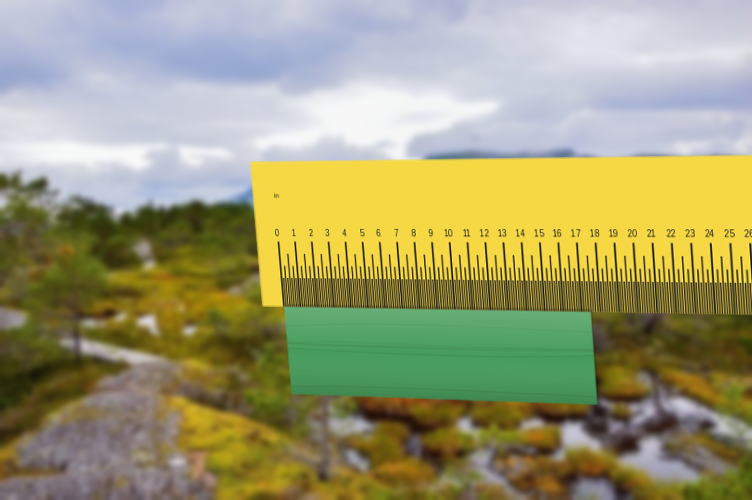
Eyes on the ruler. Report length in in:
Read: 17.5 in
